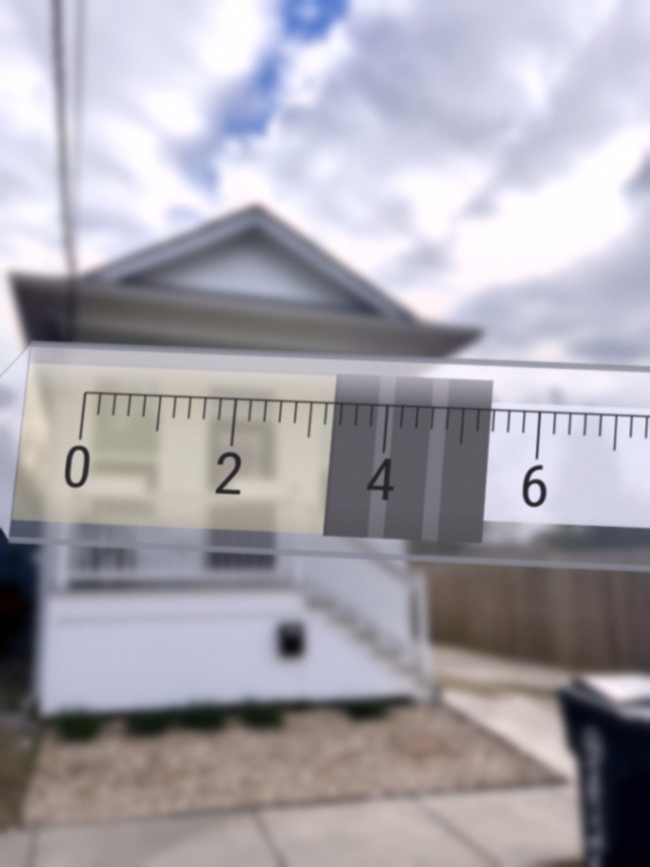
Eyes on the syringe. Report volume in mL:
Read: 3.3 mL
